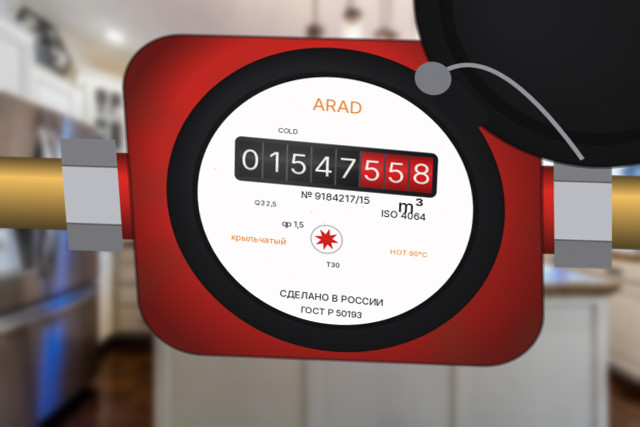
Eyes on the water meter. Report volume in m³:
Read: 1547.558 m³
